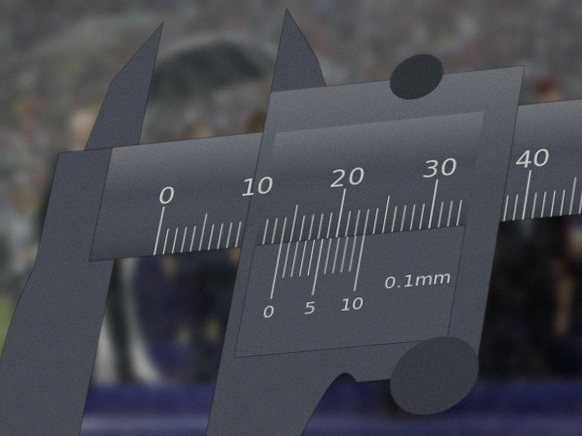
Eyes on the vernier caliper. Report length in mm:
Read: 14.0 mm
